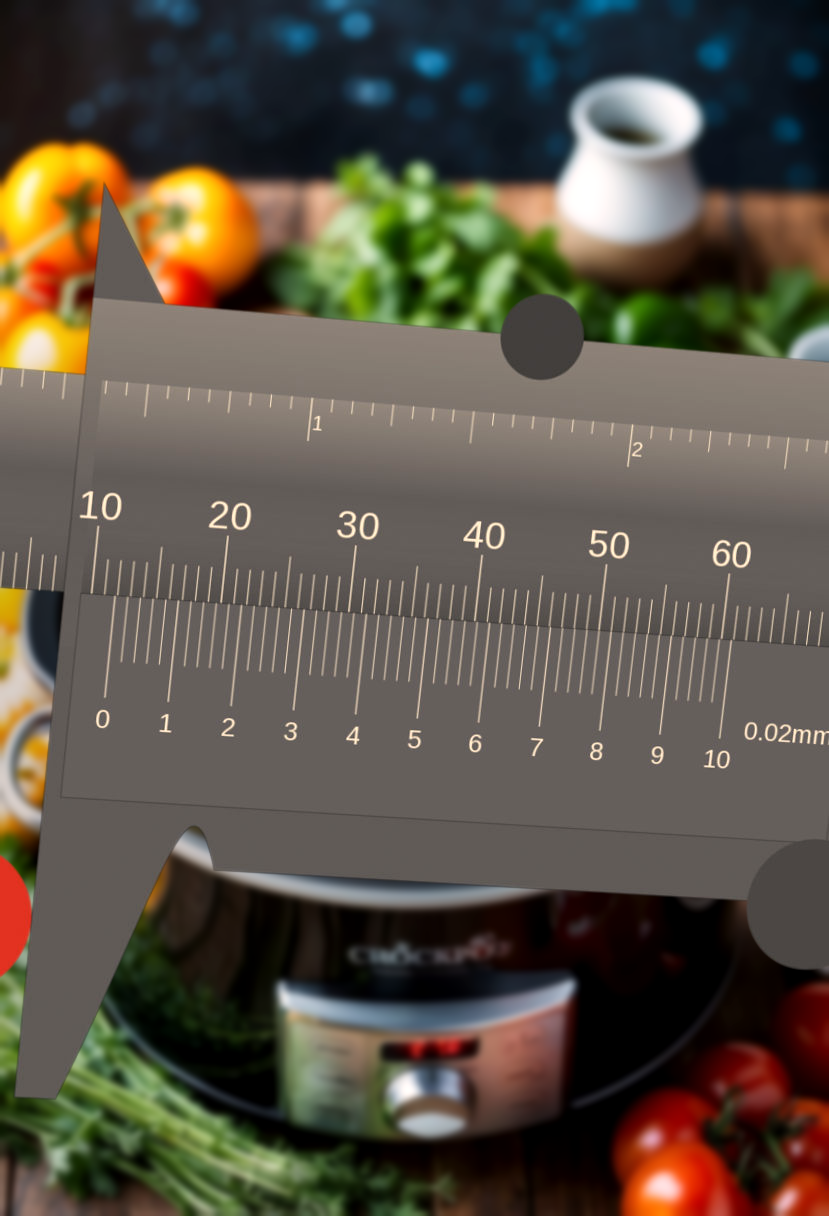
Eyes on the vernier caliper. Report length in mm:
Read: 11.8 mm
